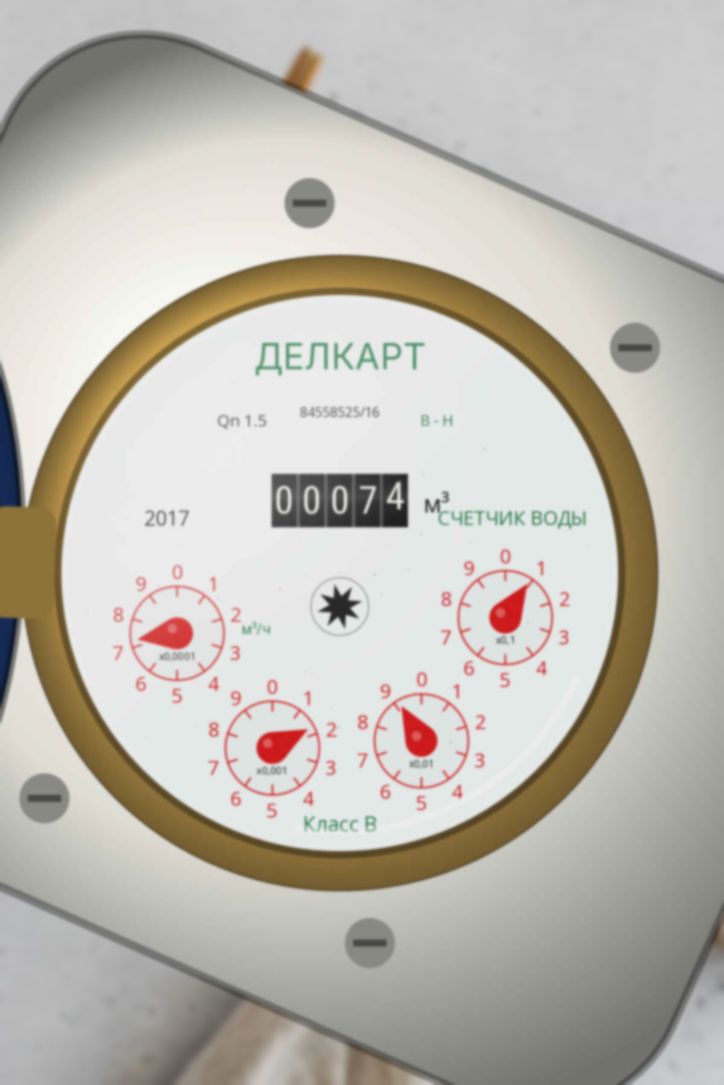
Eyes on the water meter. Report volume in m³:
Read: 74.0917 m³
